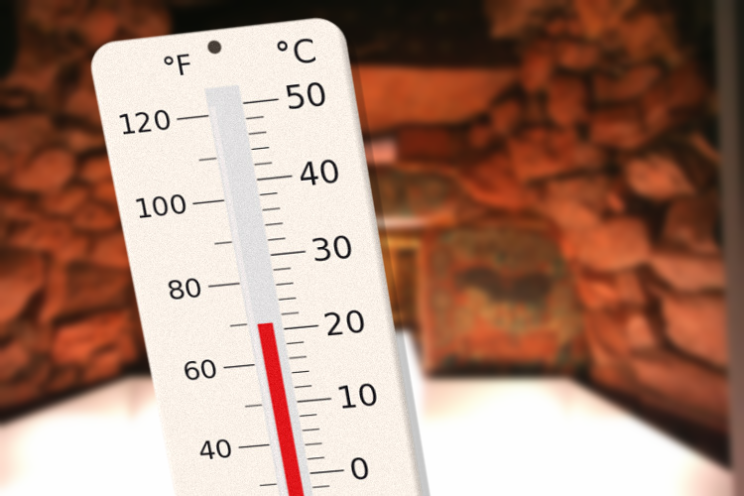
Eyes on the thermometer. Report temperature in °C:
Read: 21 °C
